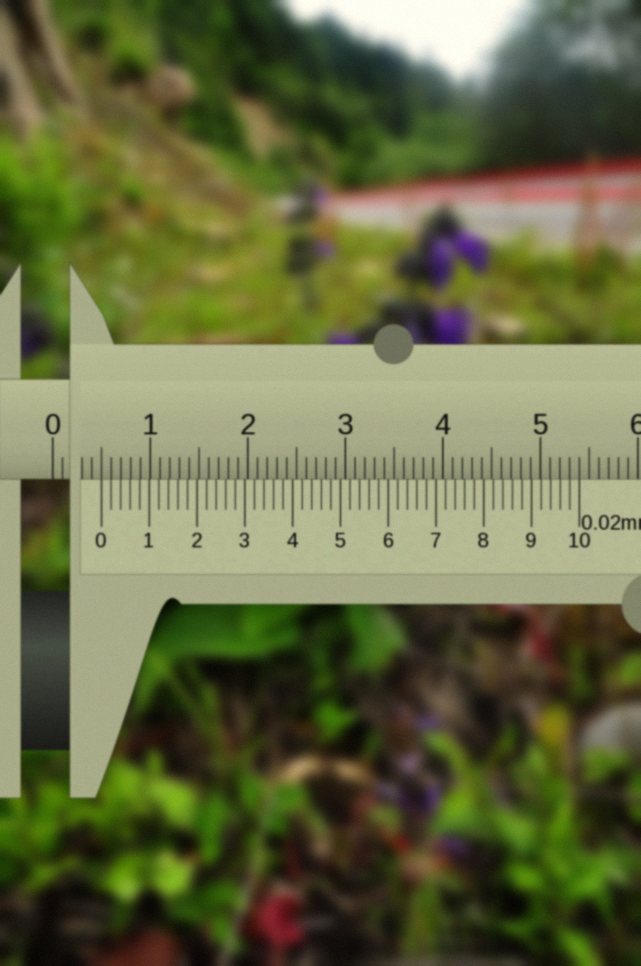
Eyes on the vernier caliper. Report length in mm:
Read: 5.0 mm
